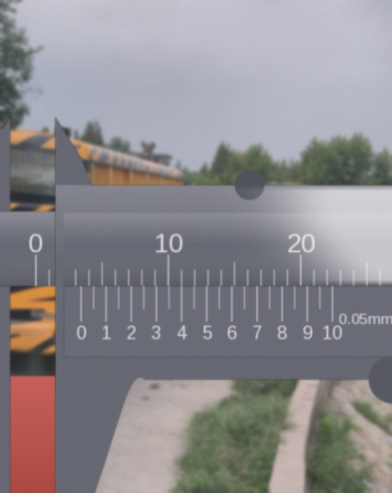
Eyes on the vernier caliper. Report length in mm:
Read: 3.4 mm
